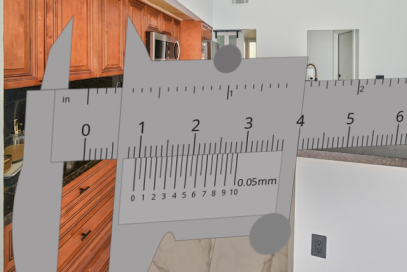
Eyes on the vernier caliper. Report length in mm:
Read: 9.4 mm
